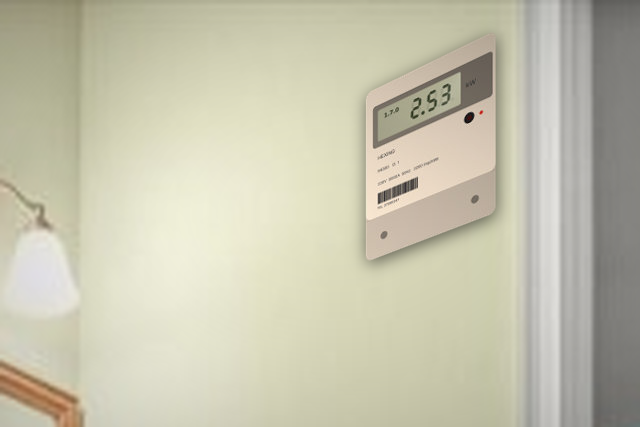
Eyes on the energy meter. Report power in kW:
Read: 2.53 kW
